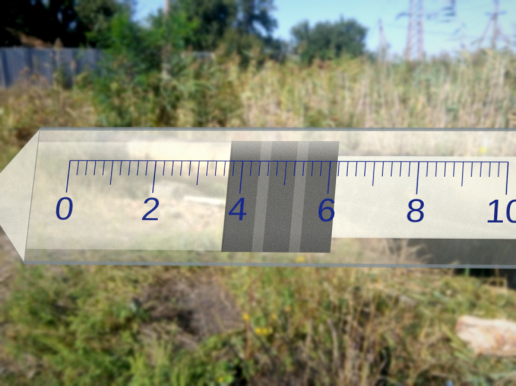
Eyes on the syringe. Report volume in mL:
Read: 3.7 mL
